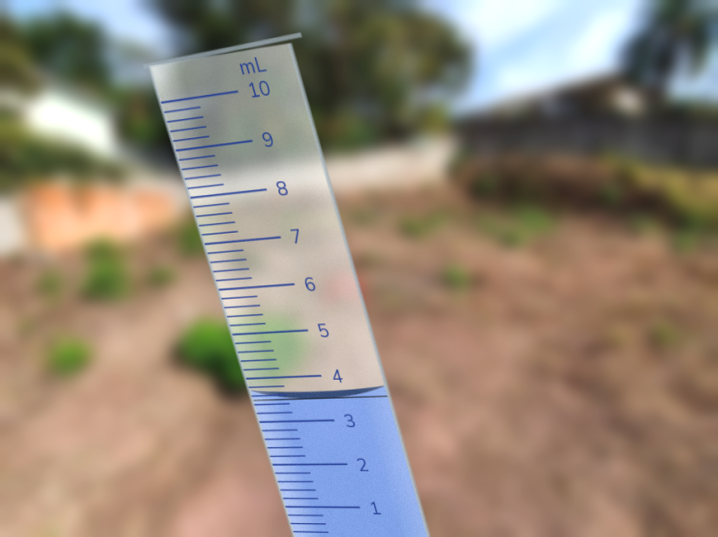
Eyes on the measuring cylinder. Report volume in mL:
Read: 3.5 mL
